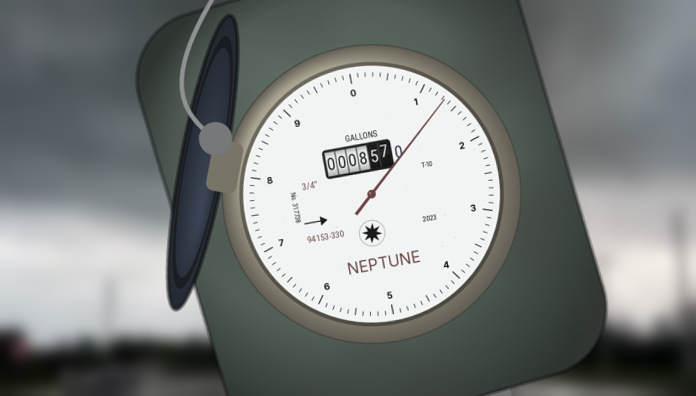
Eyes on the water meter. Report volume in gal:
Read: 8571.3 gal
